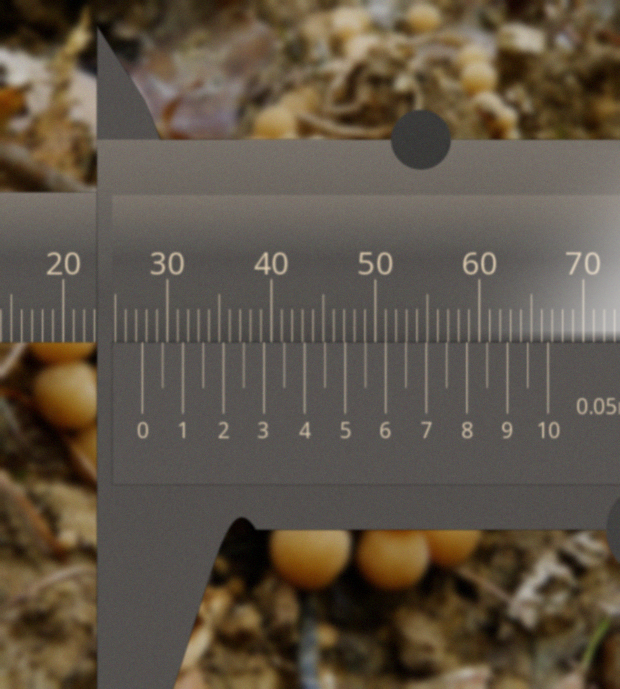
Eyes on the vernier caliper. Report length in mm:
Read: 27.6 mm
